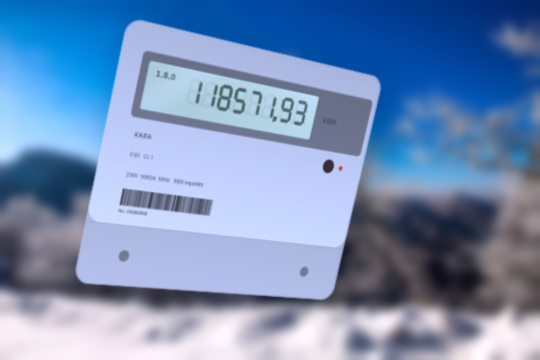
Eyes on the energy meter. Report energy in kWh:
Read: 118571.93 kWh
